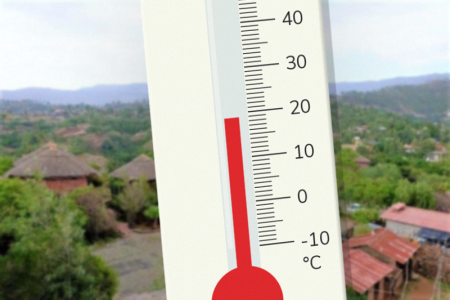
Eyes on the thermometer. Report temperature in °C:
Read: 19 °C
